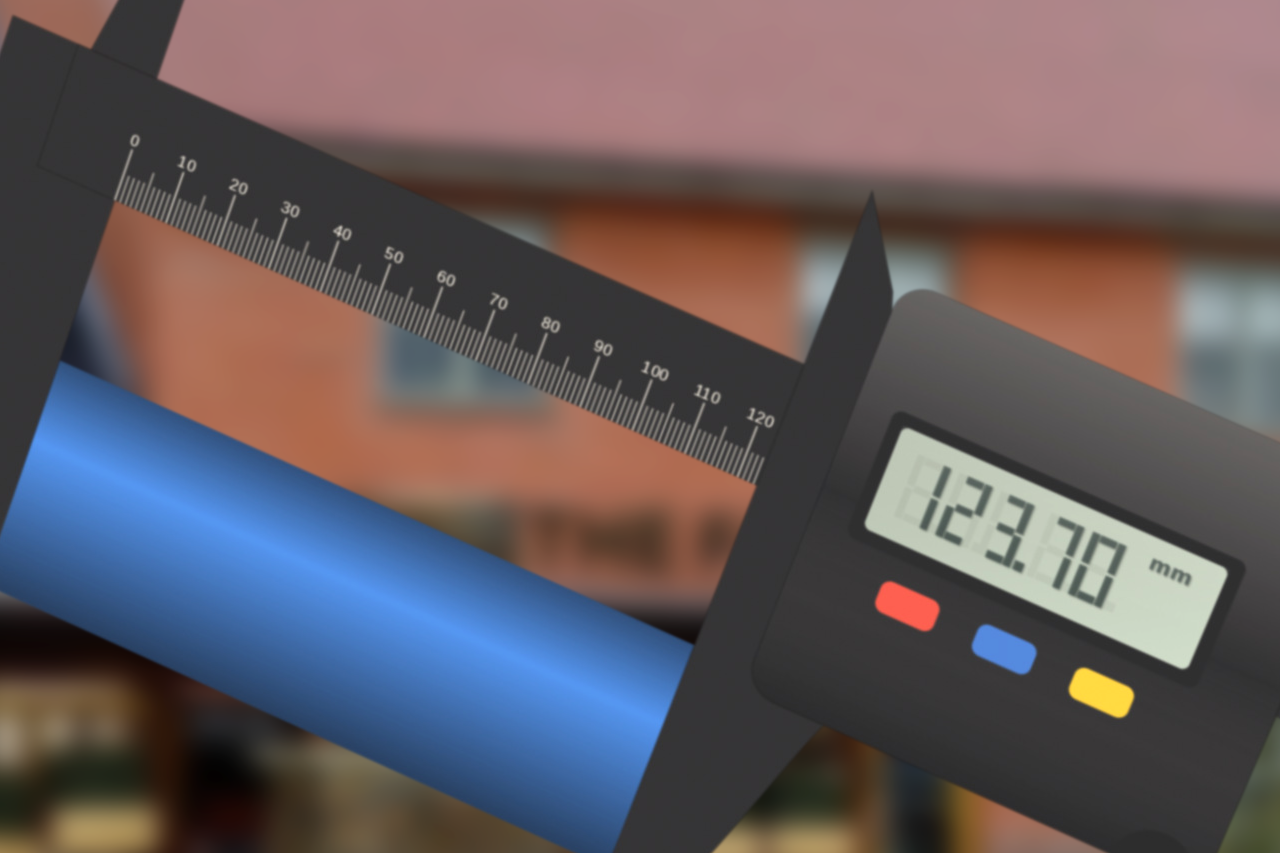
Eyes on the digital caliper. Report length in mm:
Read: 123.70 mm
